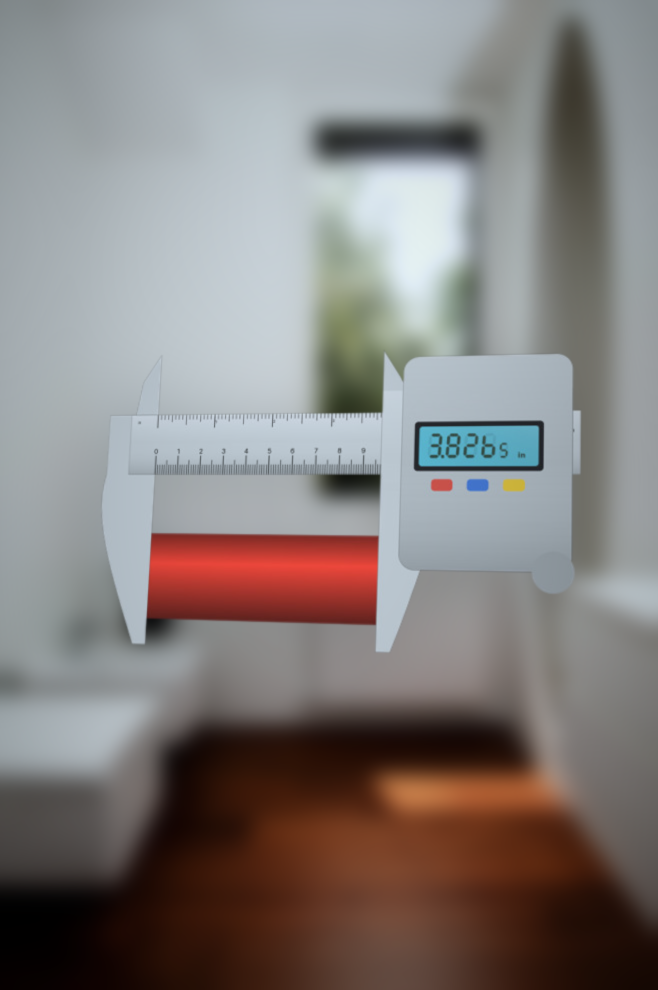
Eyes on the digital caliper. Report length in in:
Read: 3.8265 in
